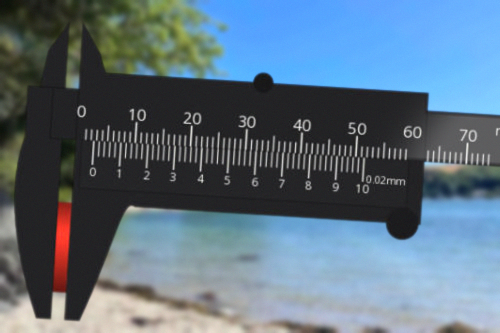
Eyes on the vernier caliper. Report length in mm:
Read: 2.5 mm
